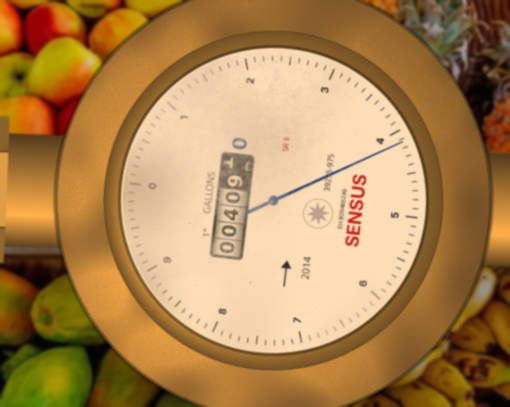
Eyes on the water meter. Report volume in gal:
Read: 40914.1 gal
